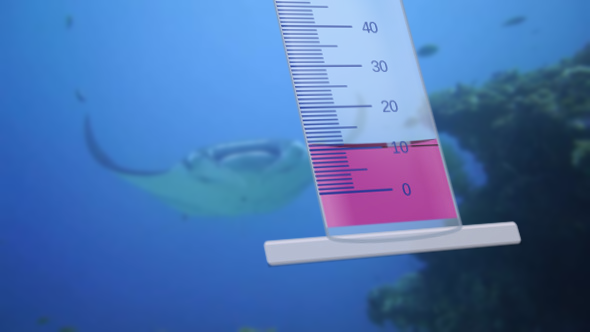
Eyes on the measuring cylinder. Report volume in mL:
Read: 10 mL
